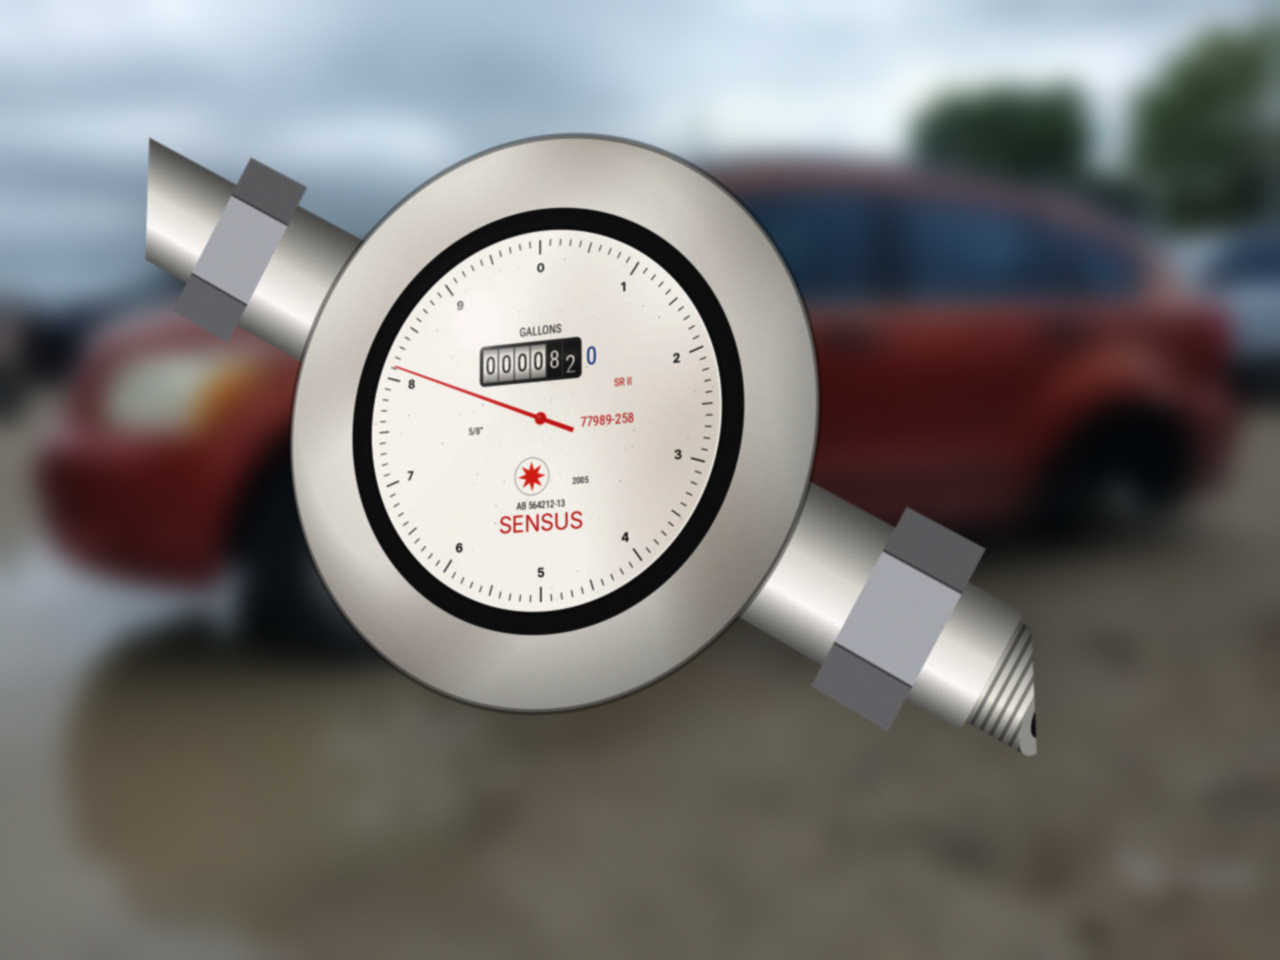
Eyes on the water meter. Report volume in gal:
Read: 818.1 gal
